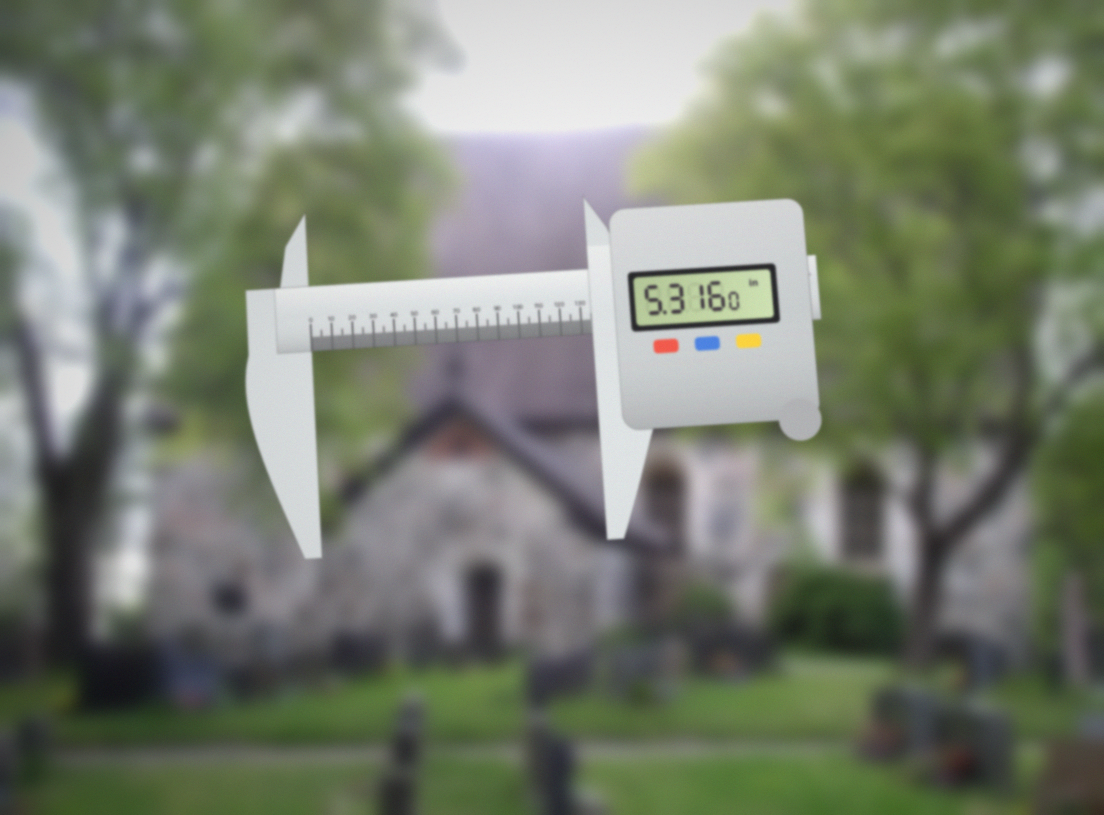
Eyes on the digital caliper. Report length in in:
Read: 5.3160 in
